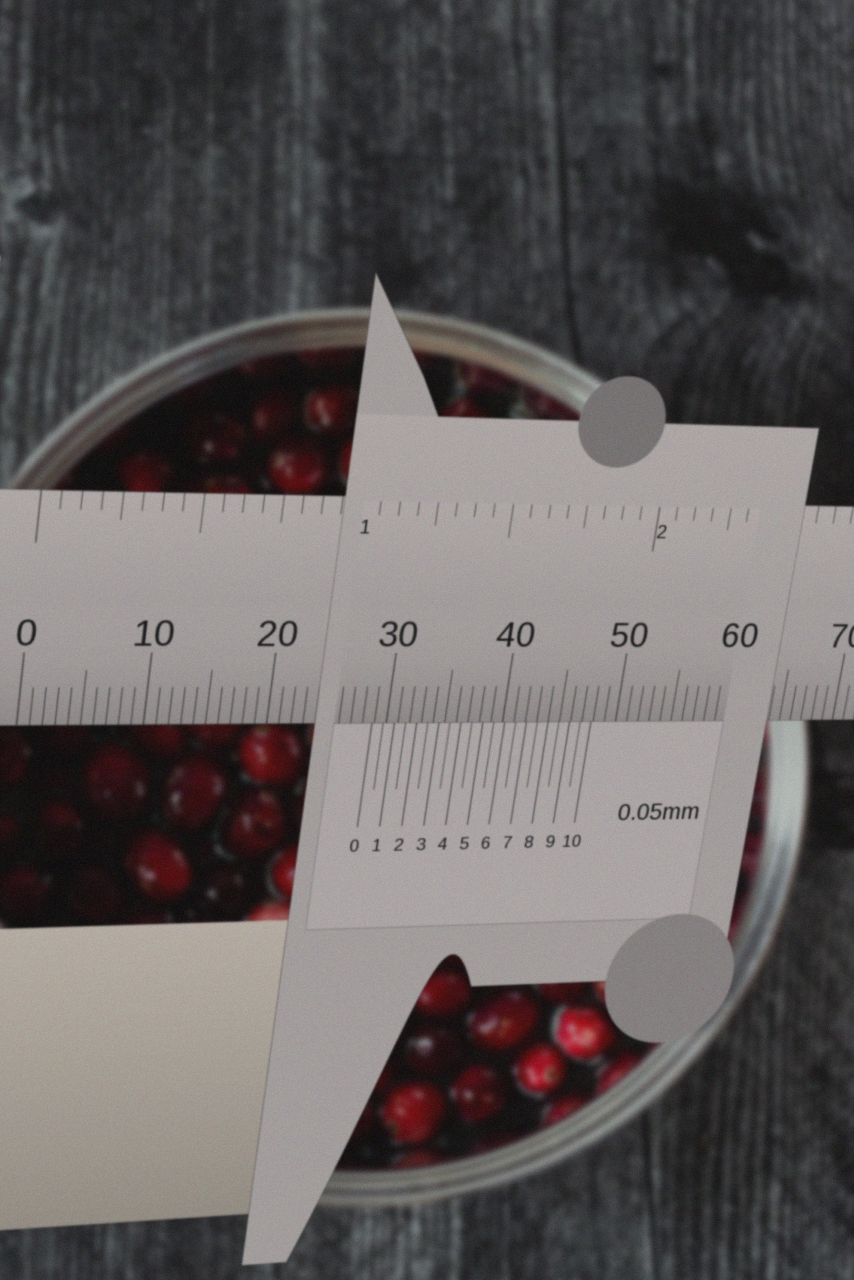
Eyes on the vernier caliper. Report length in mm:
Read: 28.8 mm
